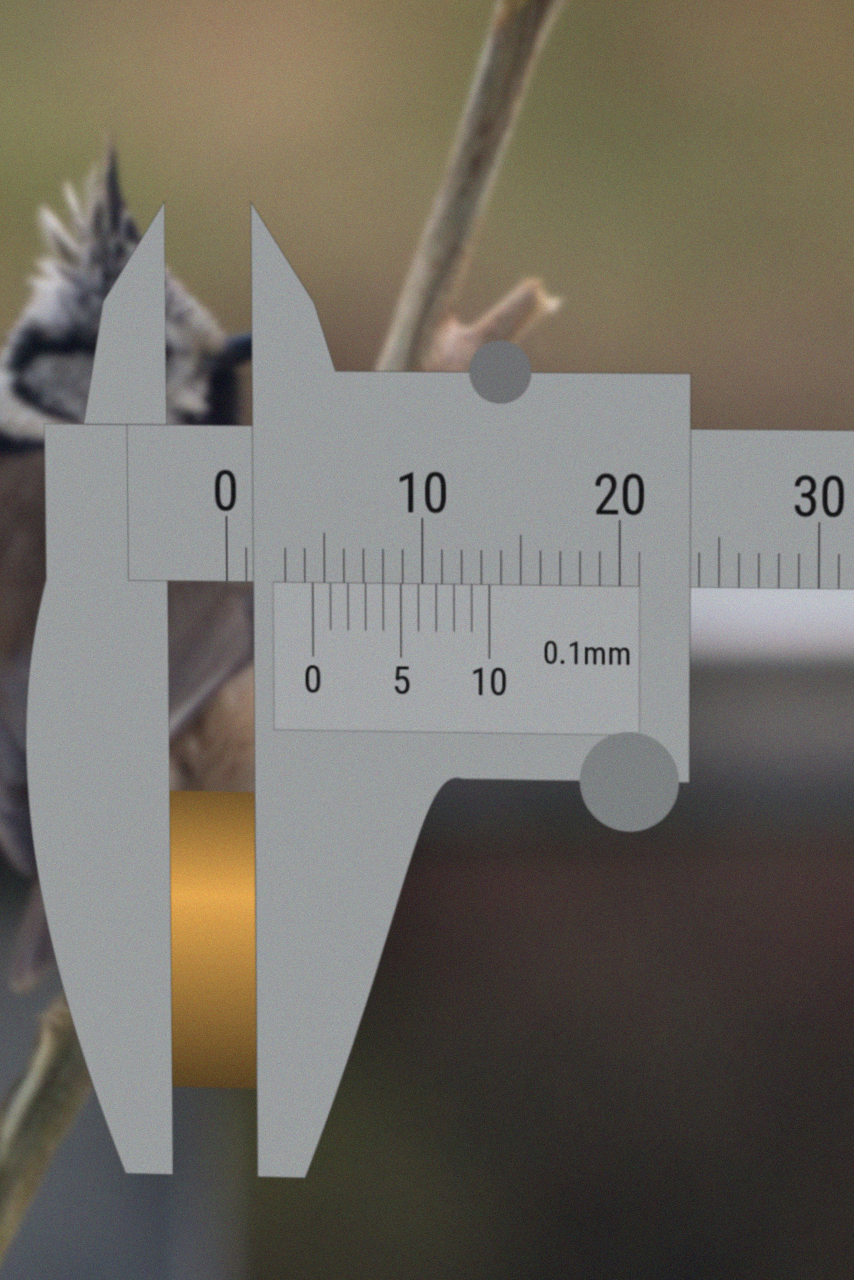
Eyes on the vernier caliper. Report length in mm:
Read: 4.4 mm
